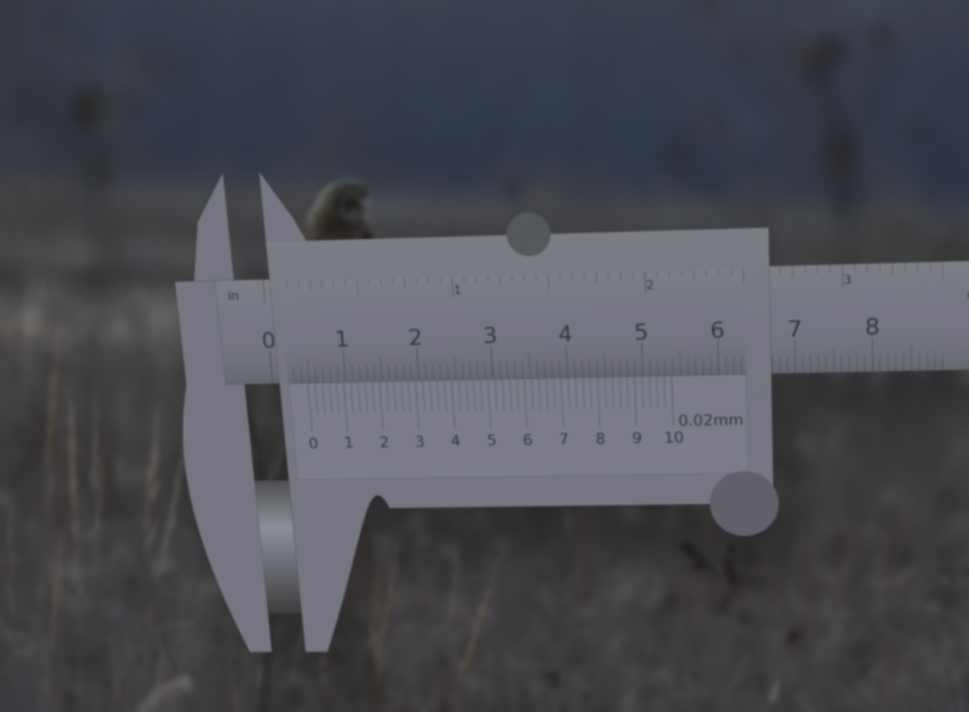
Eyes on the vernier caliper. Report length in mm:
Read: 4.8 mm
